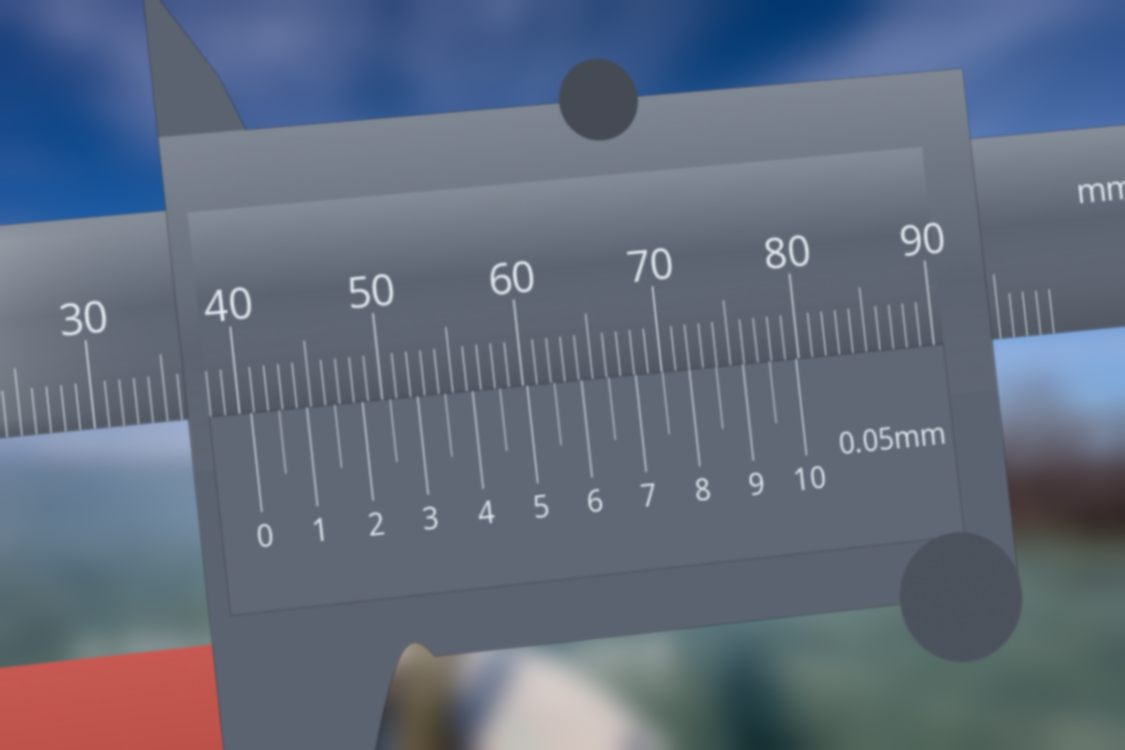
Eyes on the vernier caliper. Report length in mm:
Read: 40.8 mm
